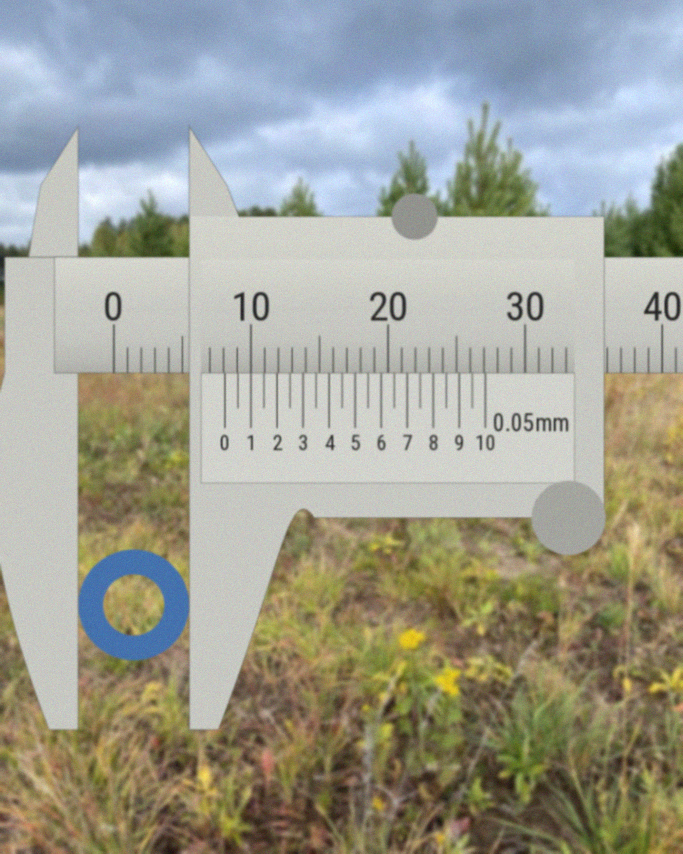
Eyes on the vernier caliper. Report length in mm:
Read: 8.1 mm
